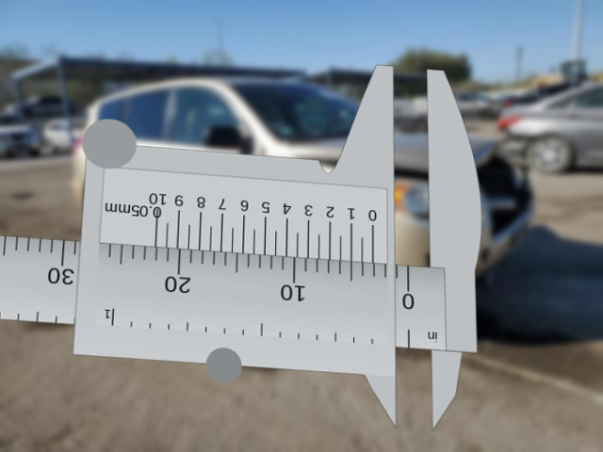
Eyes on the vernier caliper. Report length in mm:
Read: 3.1 mm
